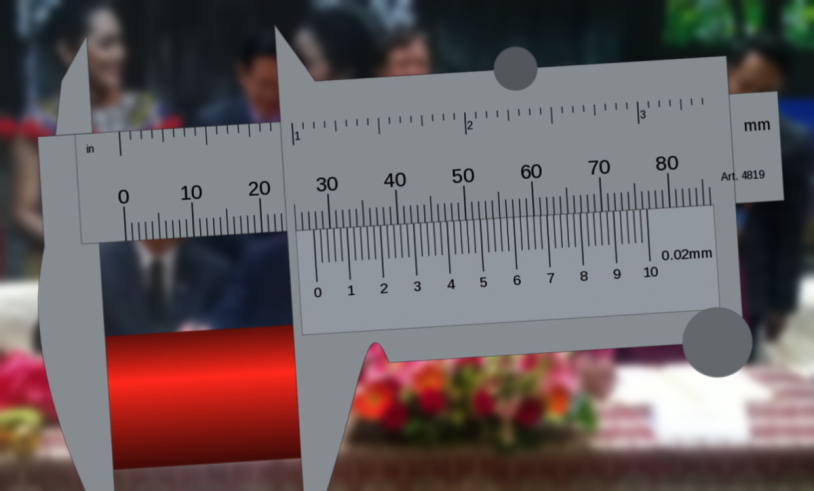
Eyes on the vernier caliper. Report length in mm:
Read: 27.6 mm
